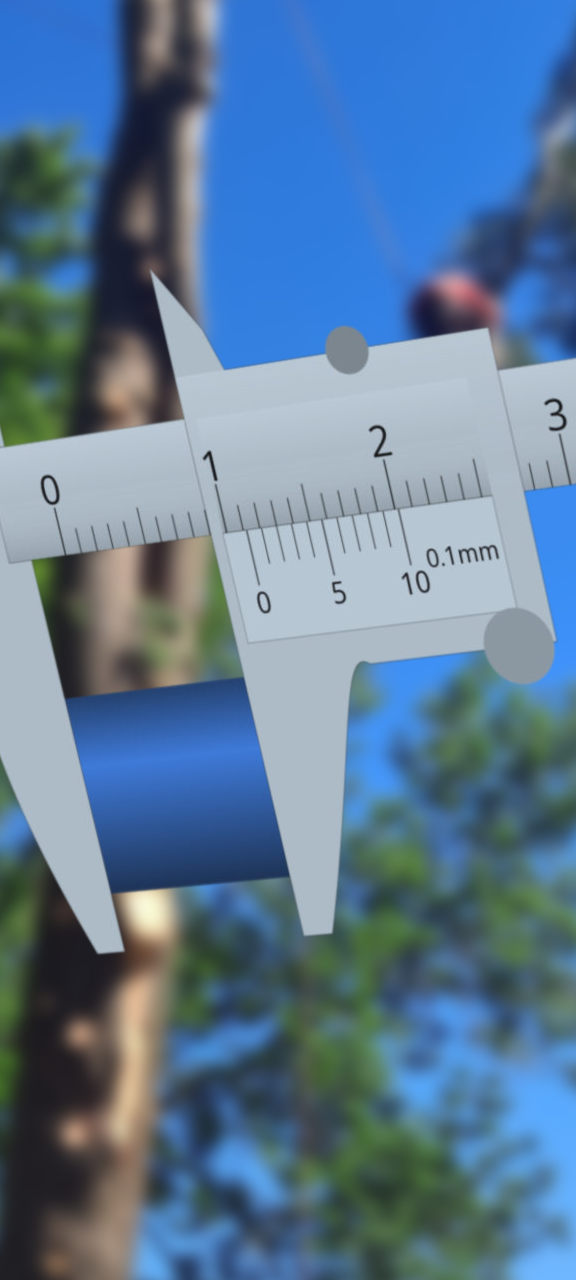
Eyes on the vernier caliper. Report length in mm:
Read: 11.2 mm
